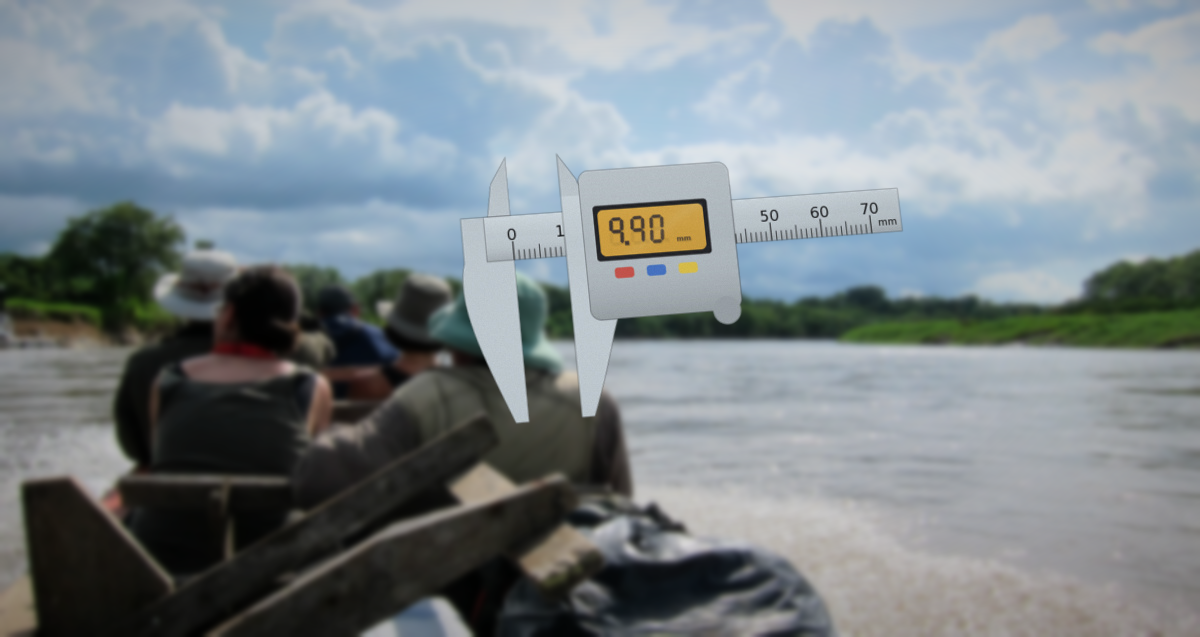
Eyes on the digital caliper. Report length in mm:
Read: 9.90 mm
